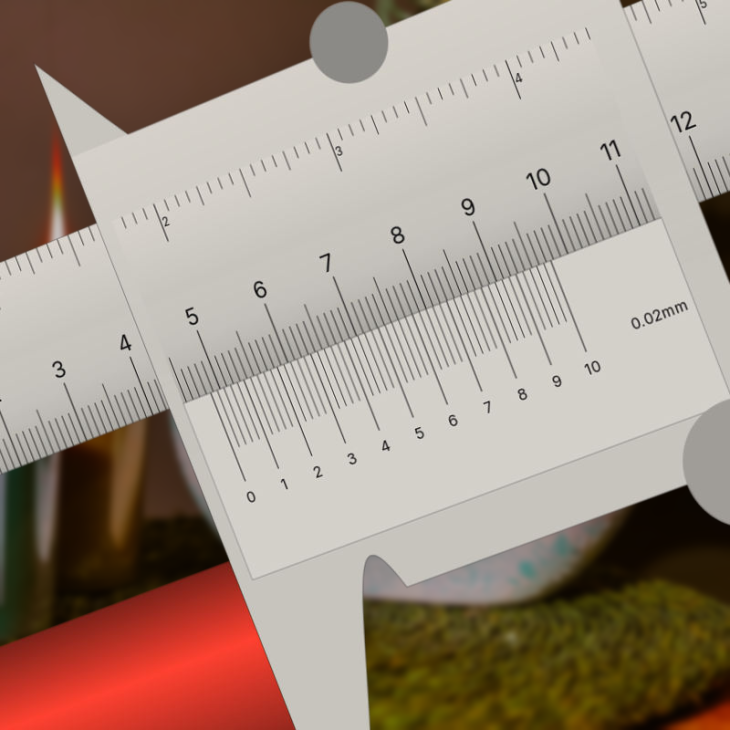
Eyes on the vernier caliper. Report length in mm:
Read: 48.6 mm
